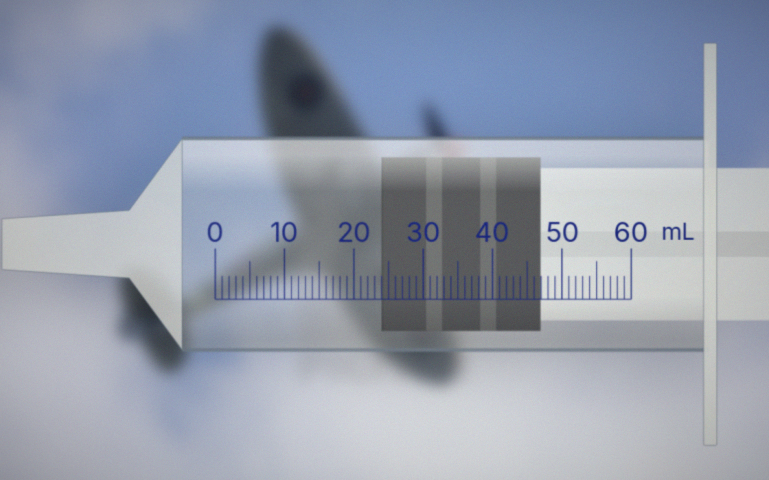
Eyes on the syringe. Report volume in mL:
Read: 24 mL
